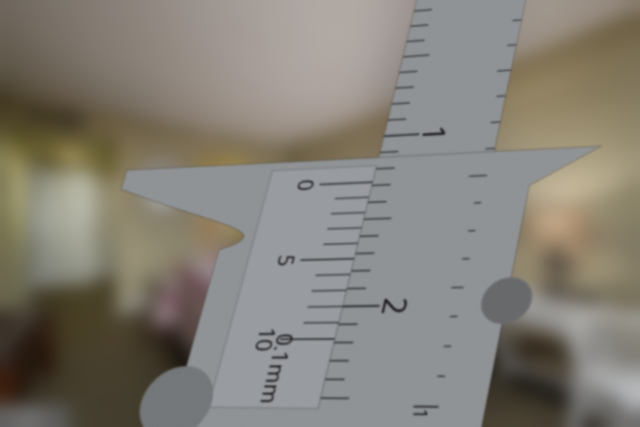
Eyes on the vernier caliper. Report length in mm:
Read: 12.8 mm
